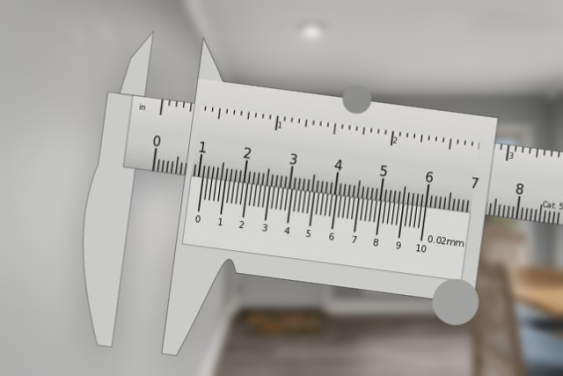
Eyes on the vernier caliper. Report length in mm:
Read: 11.0 mm
